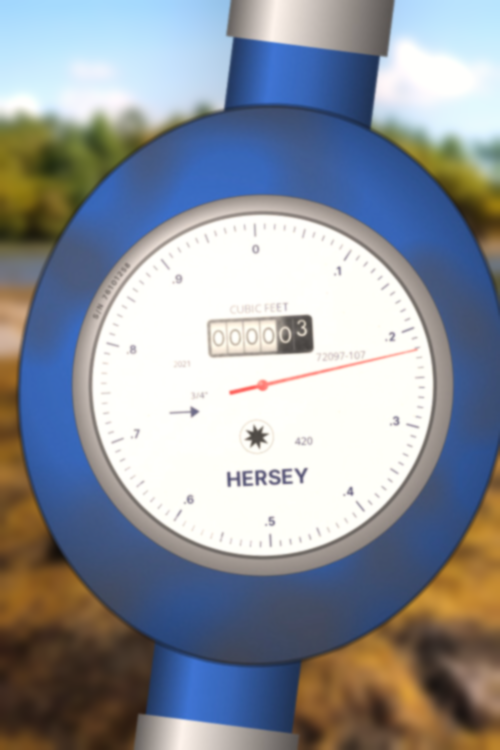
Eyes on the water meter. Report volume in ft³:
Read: 3.22 ft³
